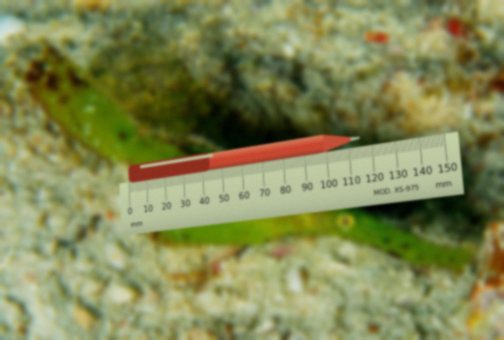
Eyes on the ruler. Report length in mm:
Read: 115 mm
